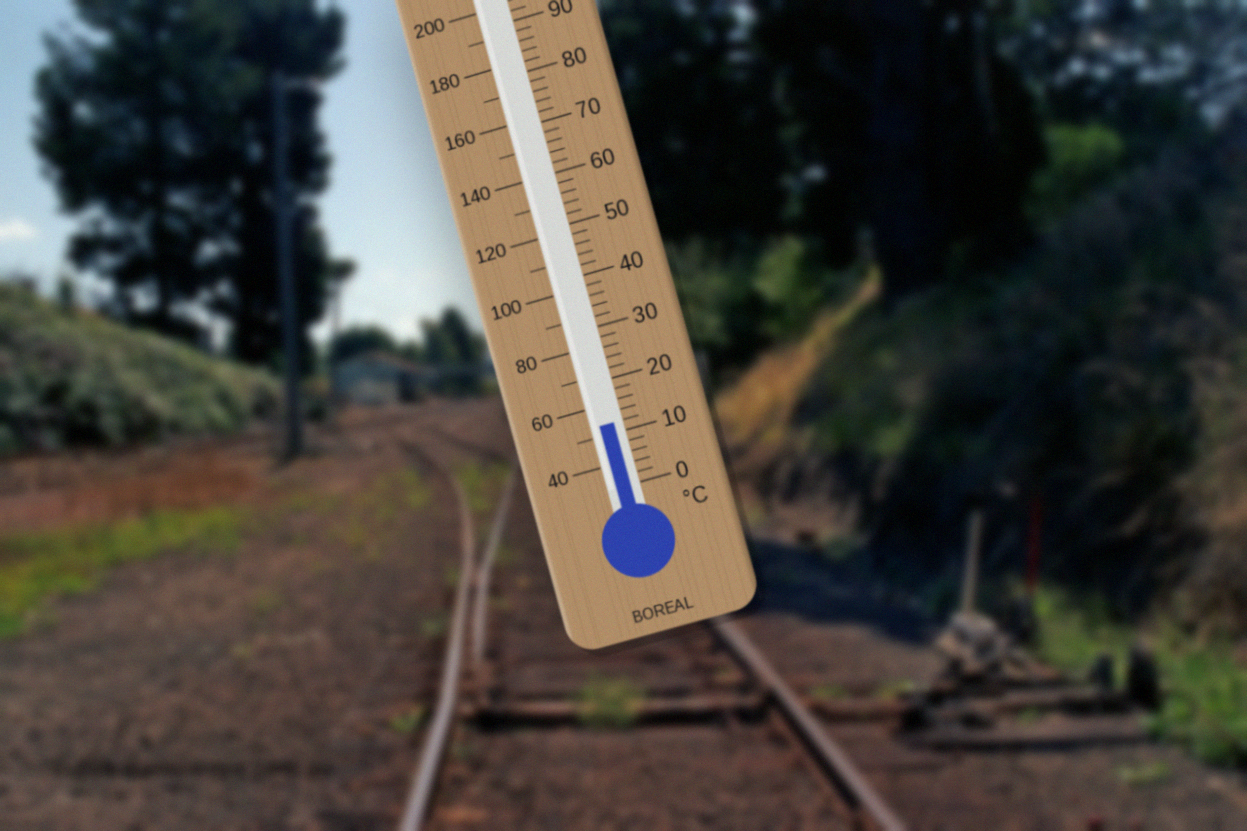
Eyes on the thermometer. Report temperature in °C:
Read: 12 °C
